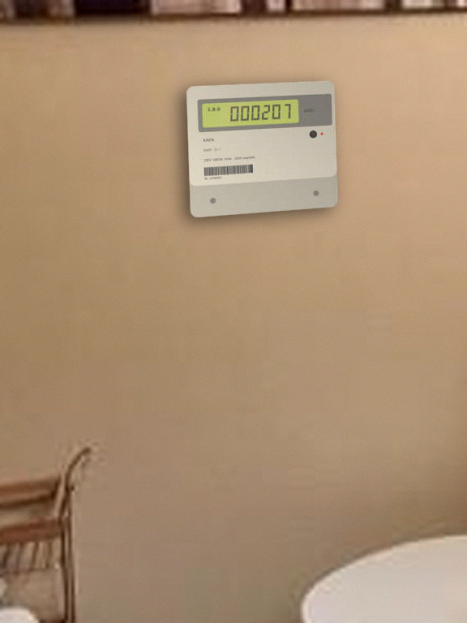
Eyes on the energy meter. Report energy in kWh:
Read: 207 kWh
